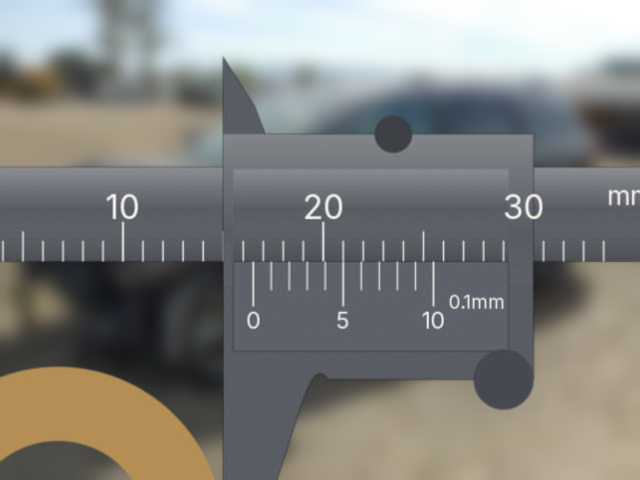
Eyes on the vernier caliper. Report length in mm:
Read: 16.5 mm
